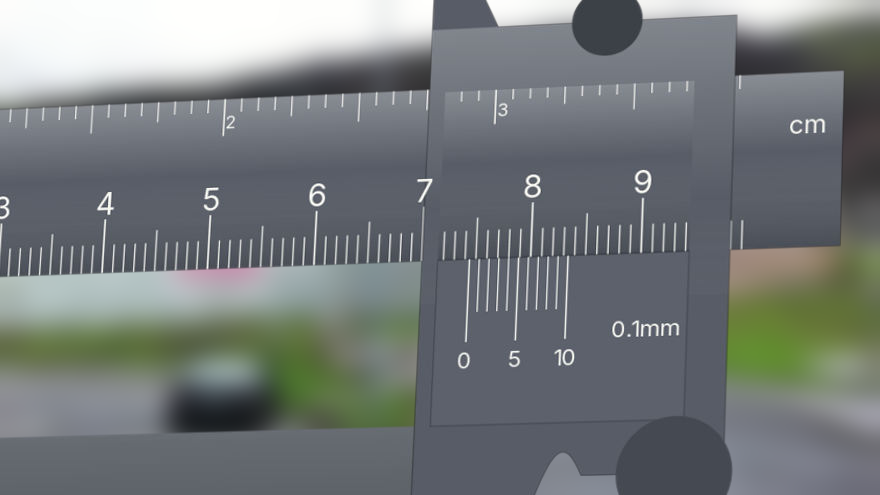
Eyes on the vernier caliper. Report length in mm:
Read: 74.4 mm
